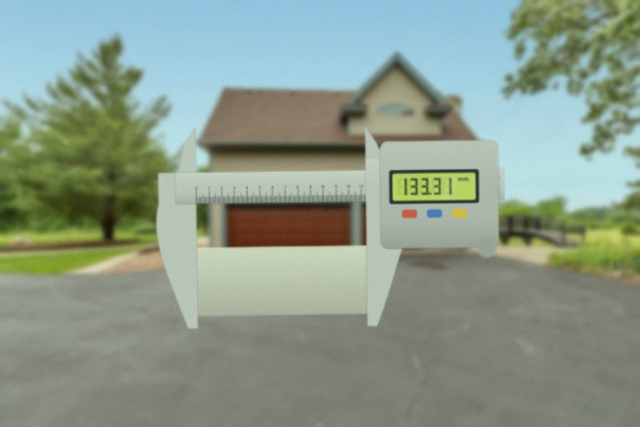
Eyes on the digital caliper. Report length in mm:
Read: 133.31 mm
